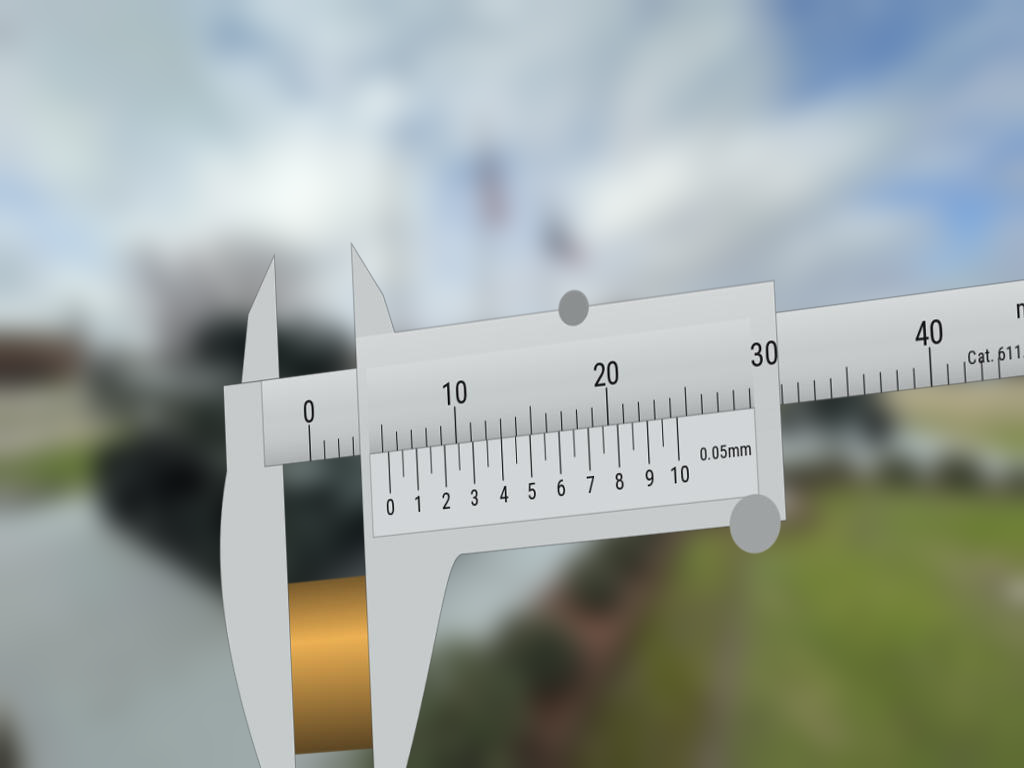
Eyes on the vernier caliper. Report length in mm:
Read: 5.4 mm
